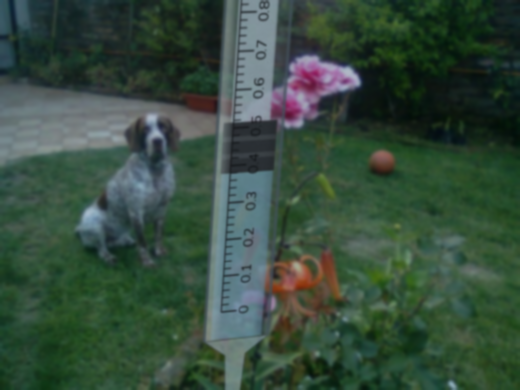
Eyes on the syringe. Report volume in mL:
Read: 0.38 mL
